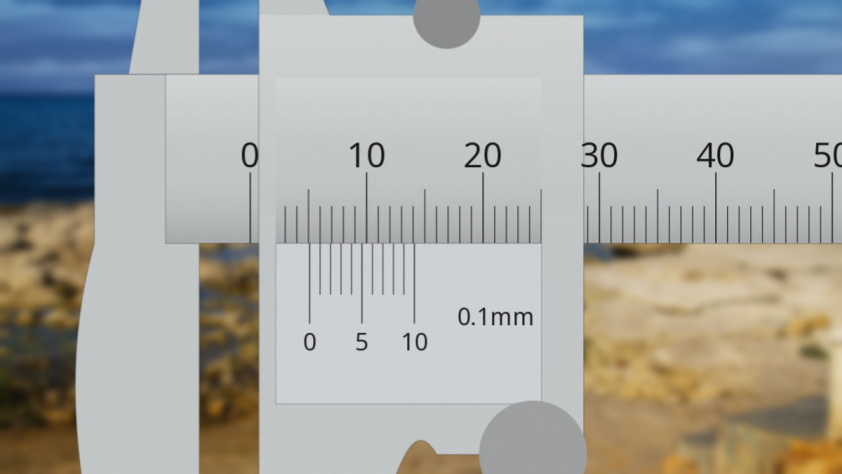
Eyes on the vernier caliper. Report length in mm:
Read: 5.1 mm
